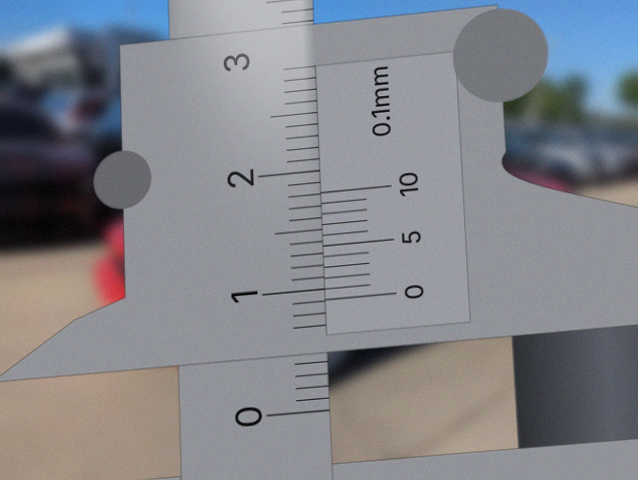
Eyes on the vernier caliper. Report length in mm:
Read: 9.1 mm
